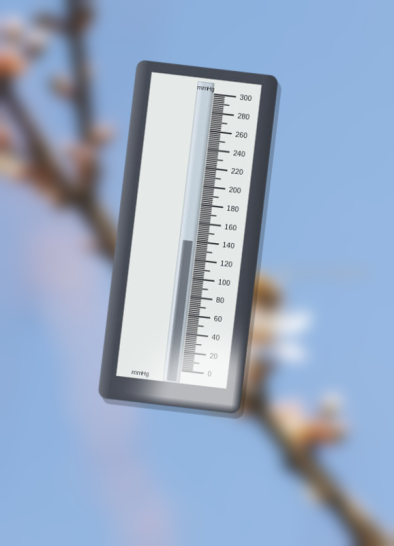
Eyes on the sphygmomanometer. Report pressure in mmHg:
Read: 140 mmHg
